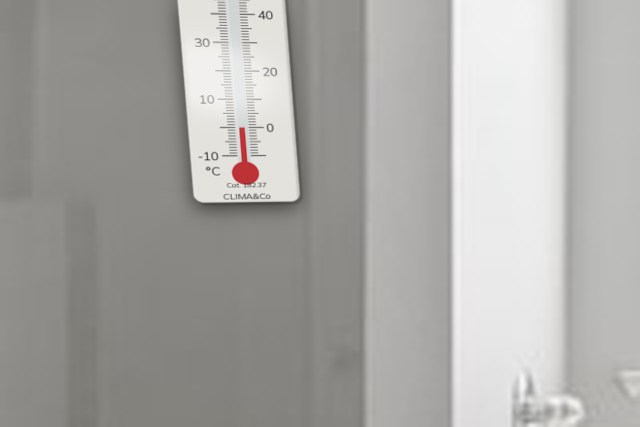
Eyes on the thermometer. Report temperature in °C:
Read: 0 °C
